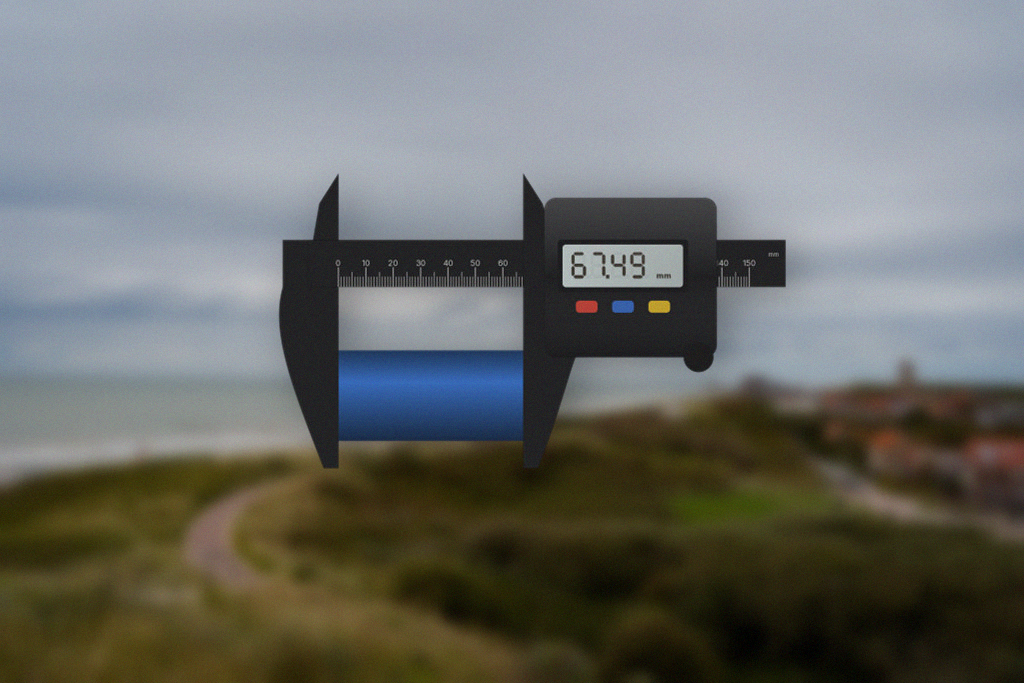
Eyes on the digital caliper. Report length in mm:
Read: 67.49 mm
